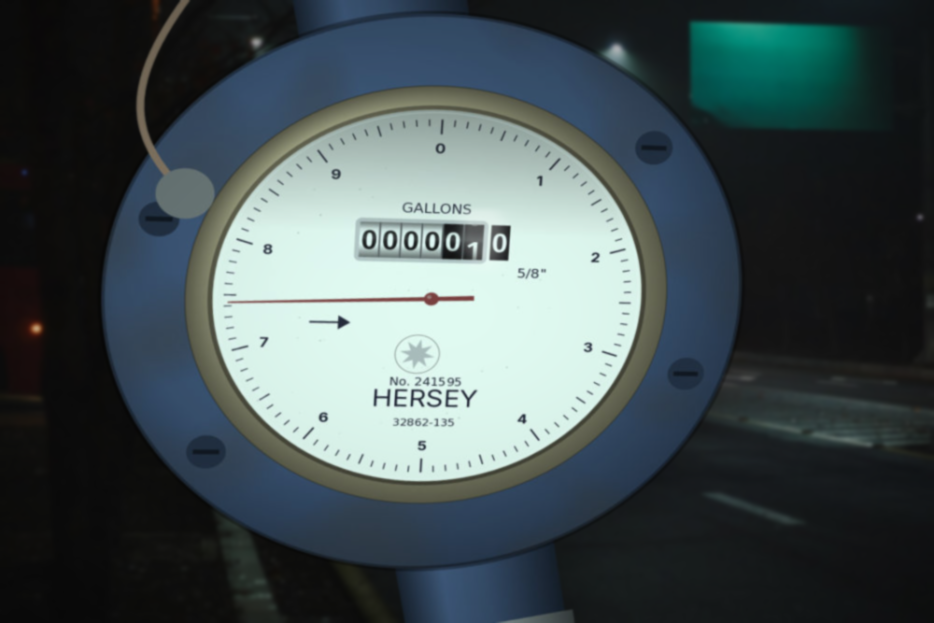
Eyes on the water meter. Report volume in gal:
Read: 7.4 gal
